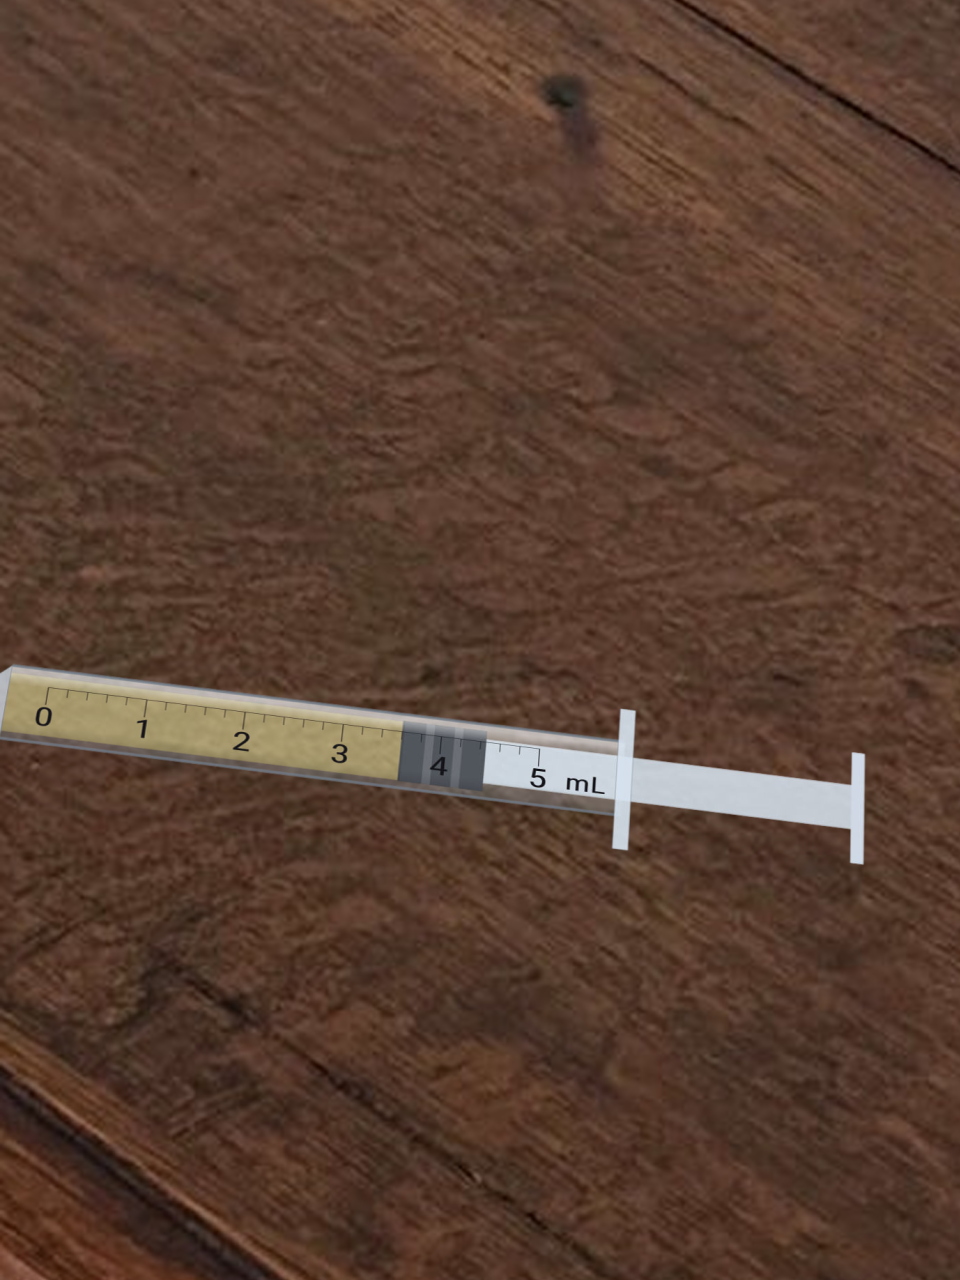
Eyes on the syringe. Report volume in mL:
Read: 3.6 mL
